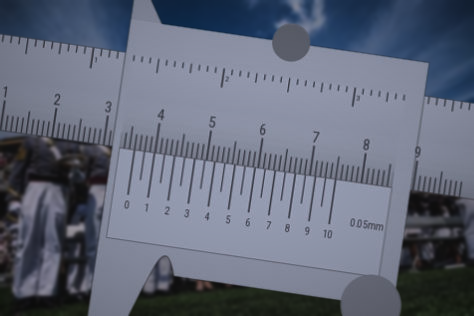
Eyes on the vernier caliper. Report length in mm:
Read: 36.0 mm
